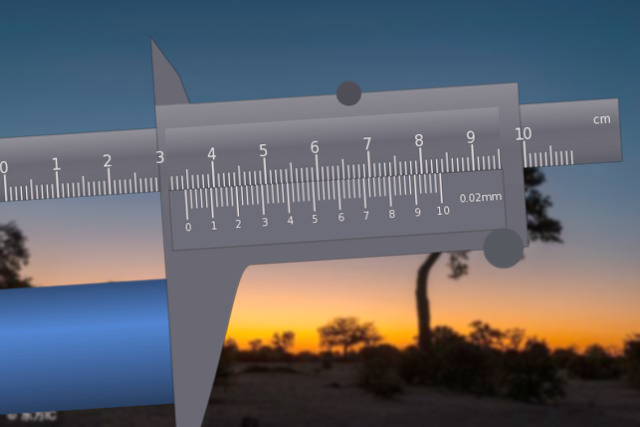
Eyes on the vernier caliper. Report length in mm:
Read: 34.5 mm
